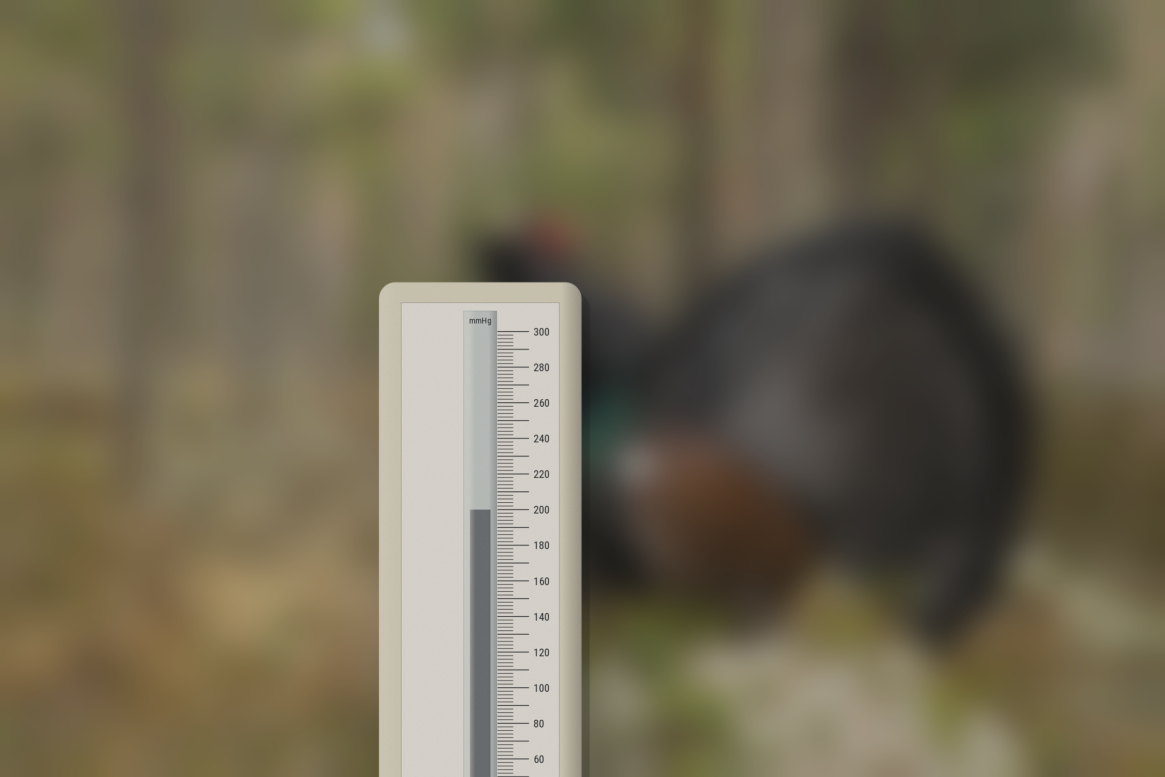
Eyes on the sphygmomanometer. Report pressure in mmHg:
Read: 200 mmHg
